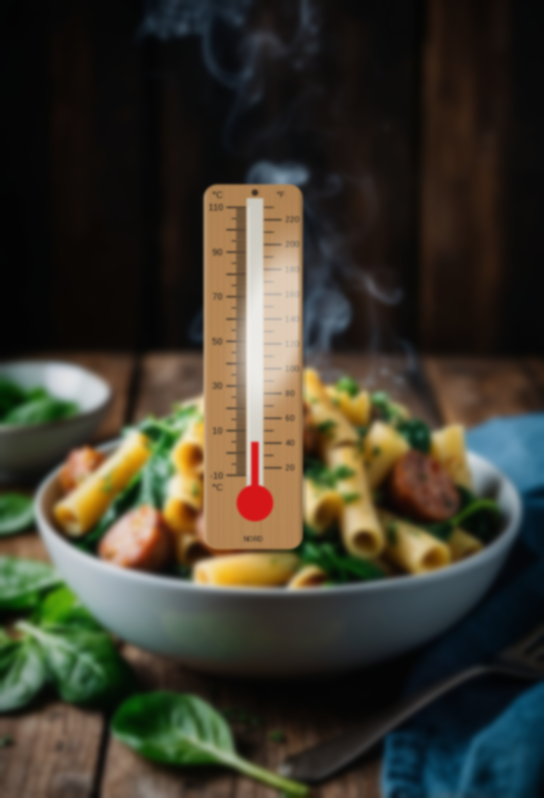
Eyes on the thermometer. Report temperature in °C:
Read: 5 °C
